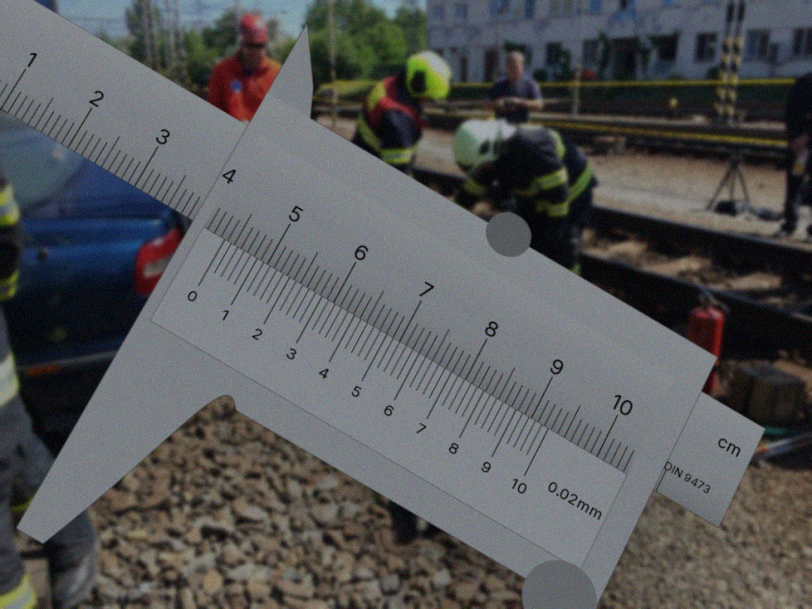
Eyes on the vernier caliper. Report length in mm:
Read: 43.6 mm
